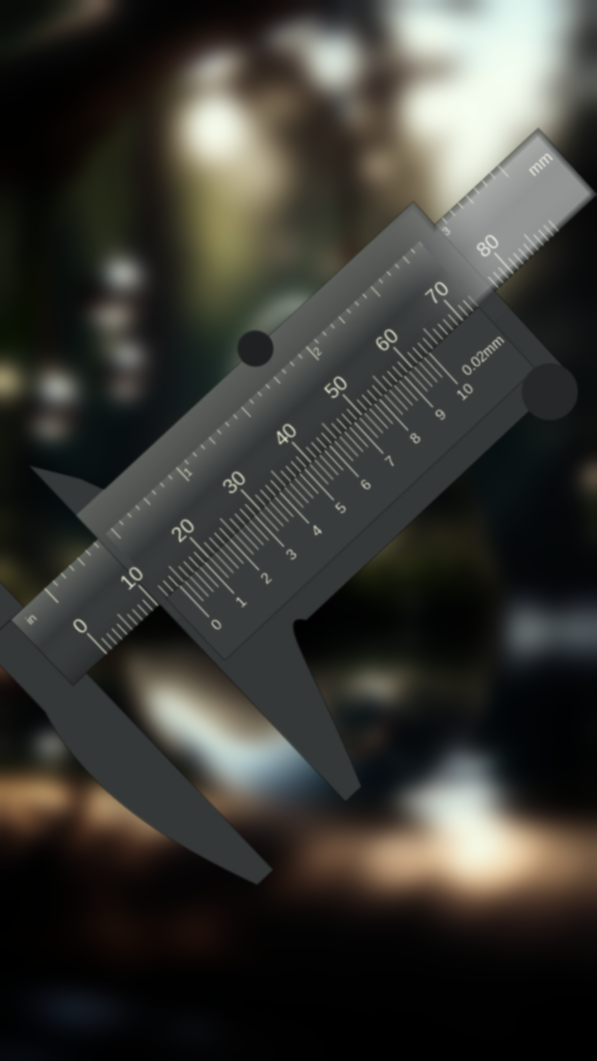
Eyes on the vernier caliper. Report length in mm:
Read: 14.2 mm
